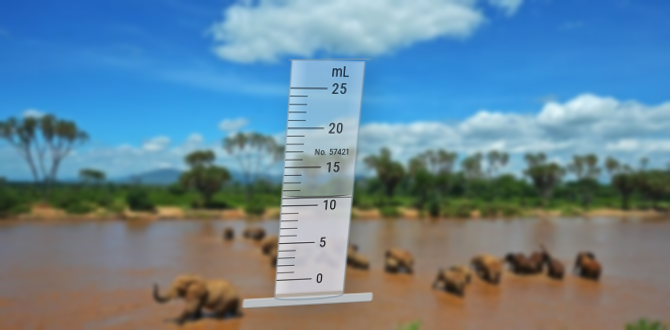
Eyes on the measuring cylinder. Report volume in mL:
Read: 11 mL
